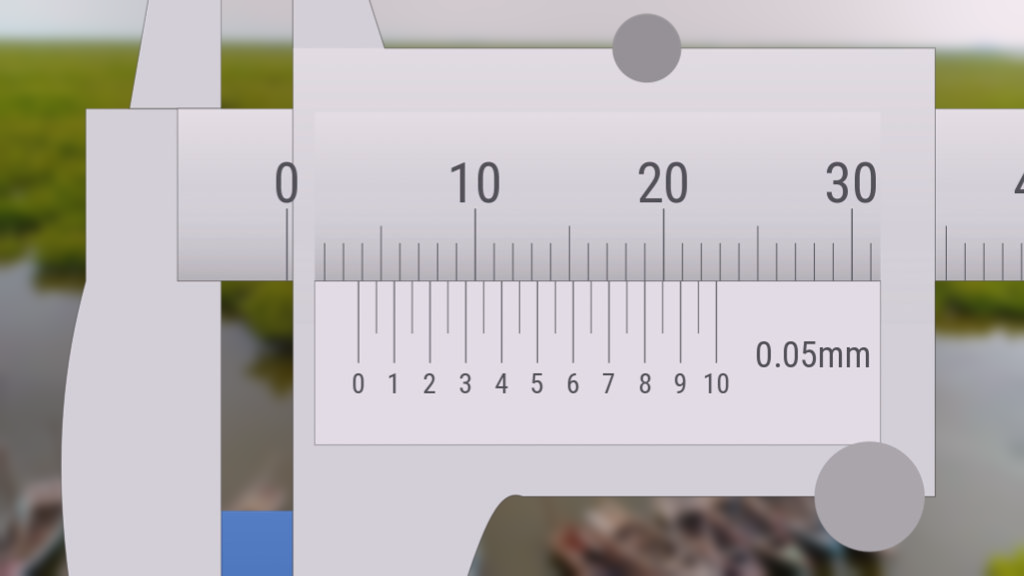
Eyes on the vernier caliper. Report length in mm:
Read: 3.8 mm
